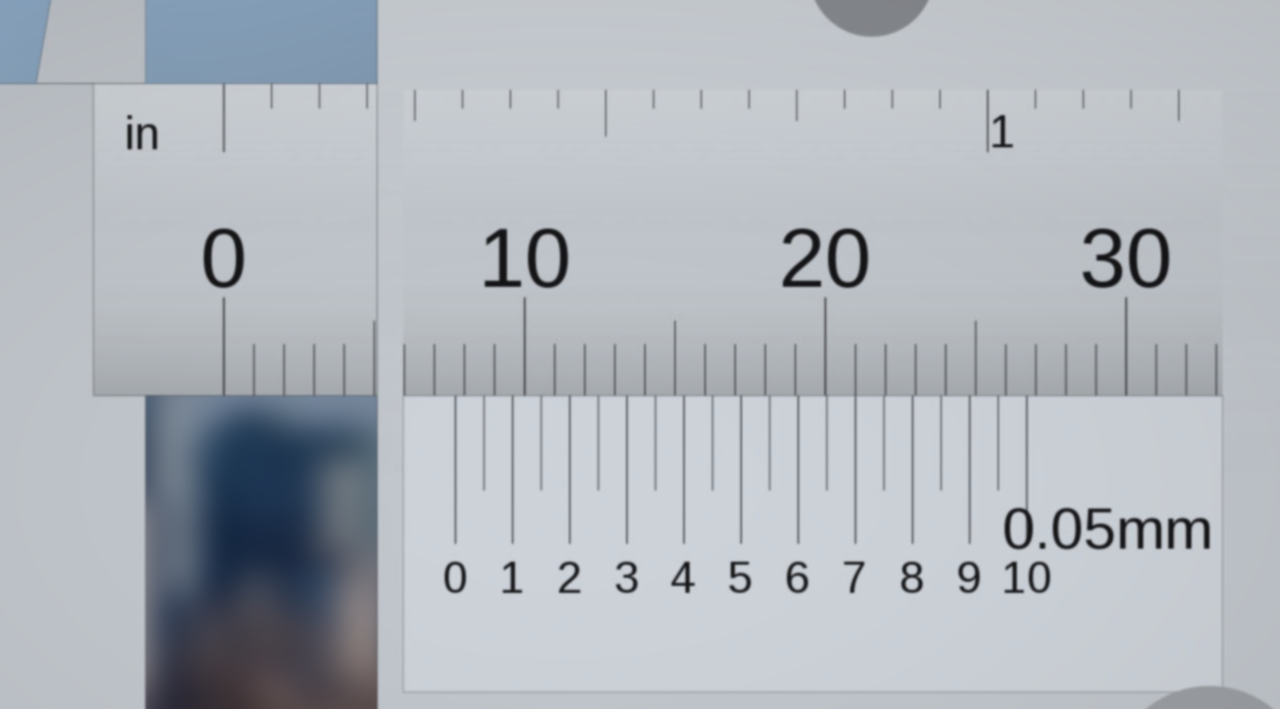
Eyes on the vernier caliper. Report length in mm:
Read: 7.7 mm
